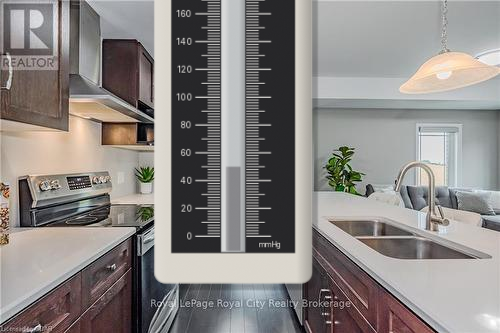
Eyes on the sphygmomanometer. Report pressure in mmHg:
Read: 50 mmHg
